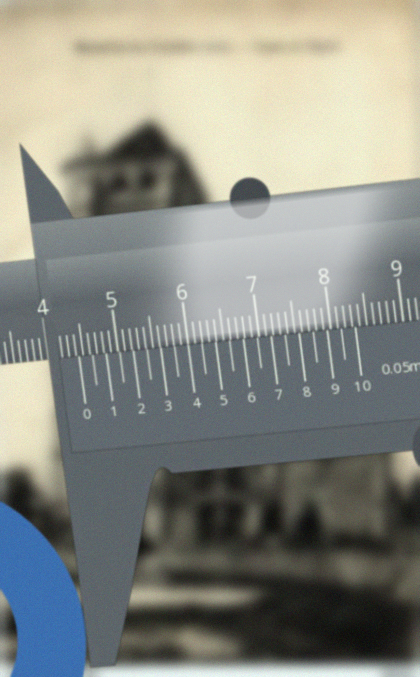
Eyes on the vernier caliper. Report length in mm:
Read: 44.4 mm
